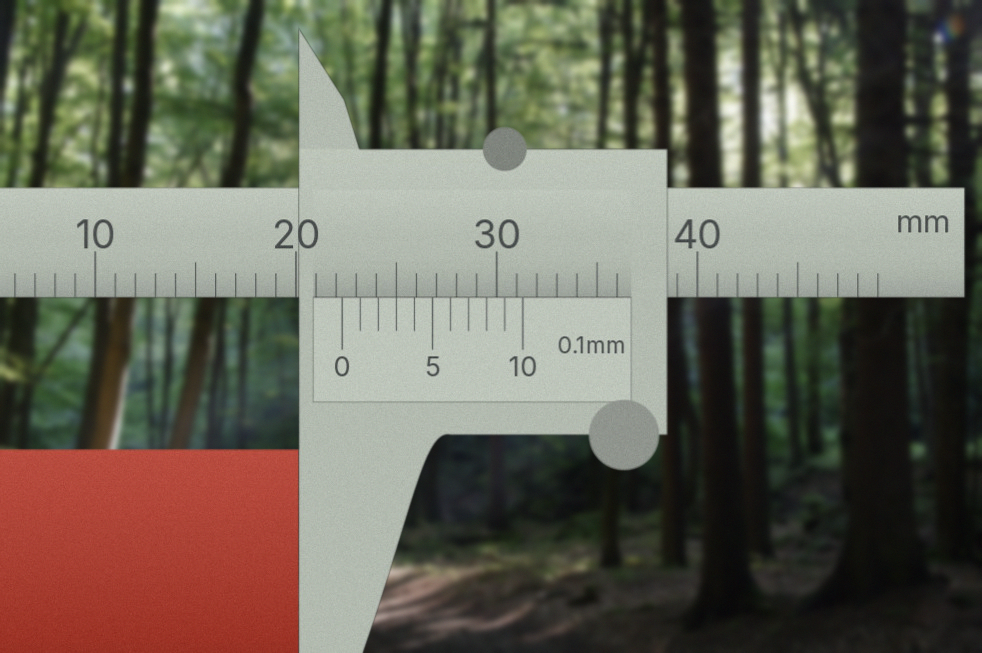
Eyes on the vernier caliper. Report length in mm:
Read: 22.3 mm
